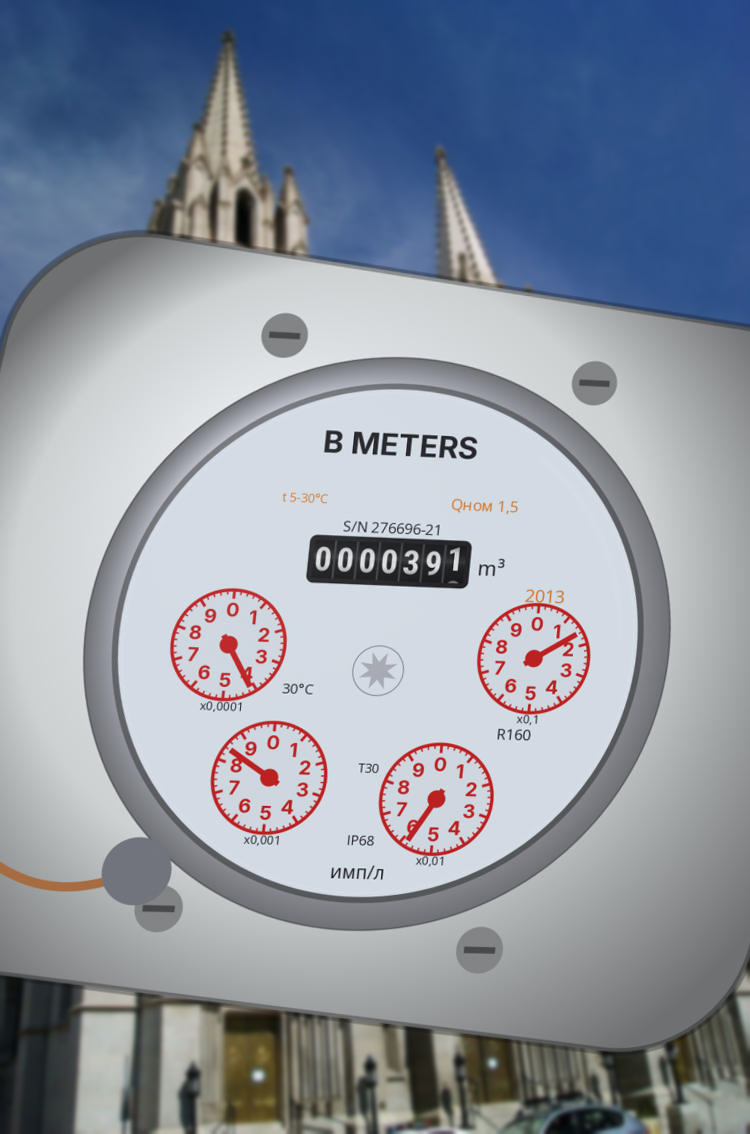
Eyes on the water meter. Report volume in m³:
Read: 391.1584 m³
